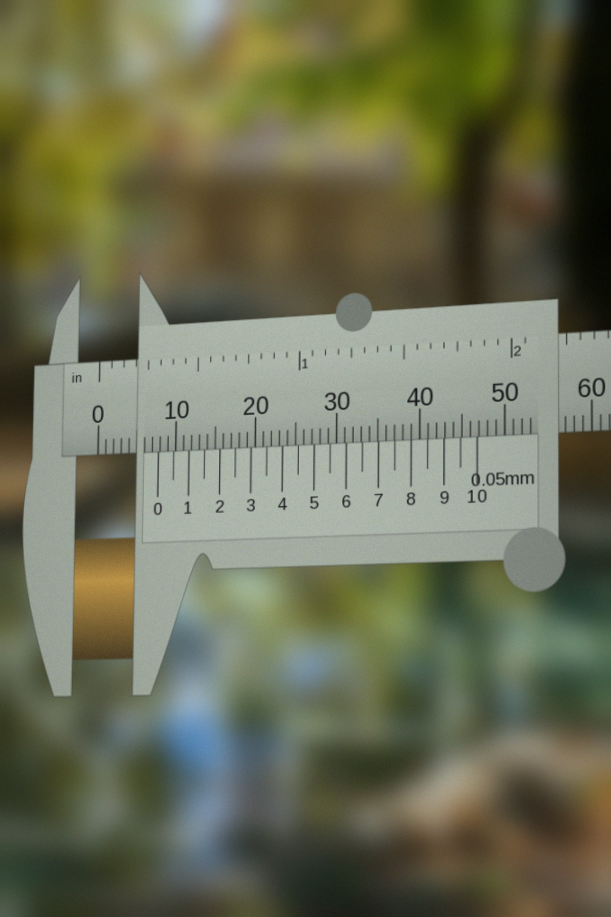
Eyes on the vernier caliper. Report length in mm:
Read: 7.8 mm
